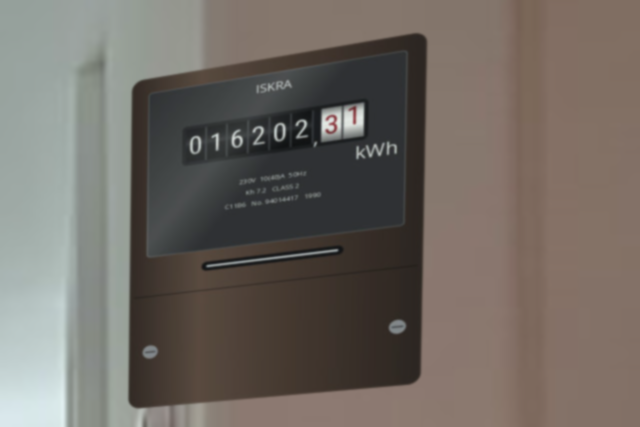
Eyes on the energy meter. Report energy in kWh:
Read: 16202.31 kWh
